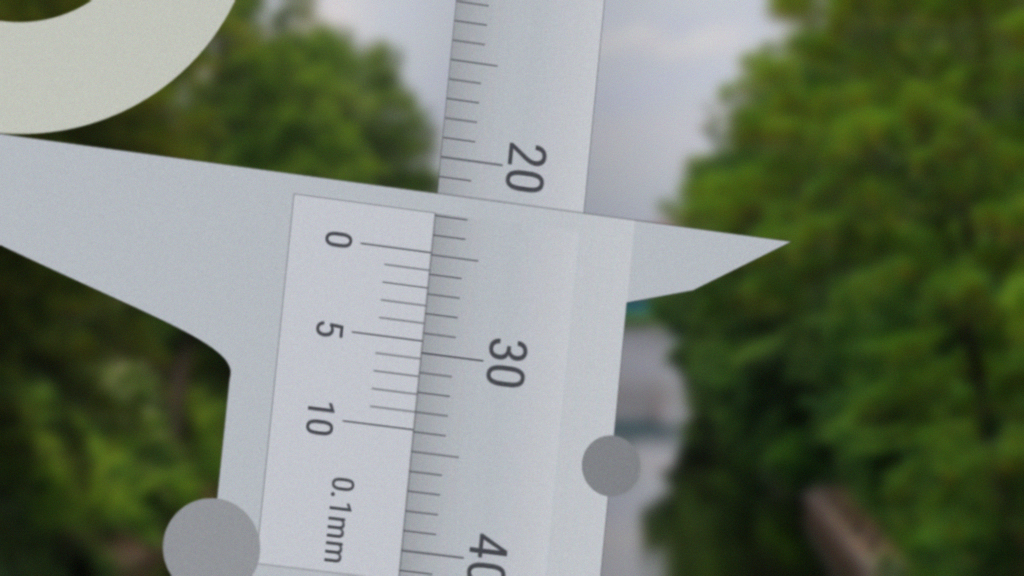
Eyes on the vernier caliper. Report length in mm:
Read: 24.9 mm
